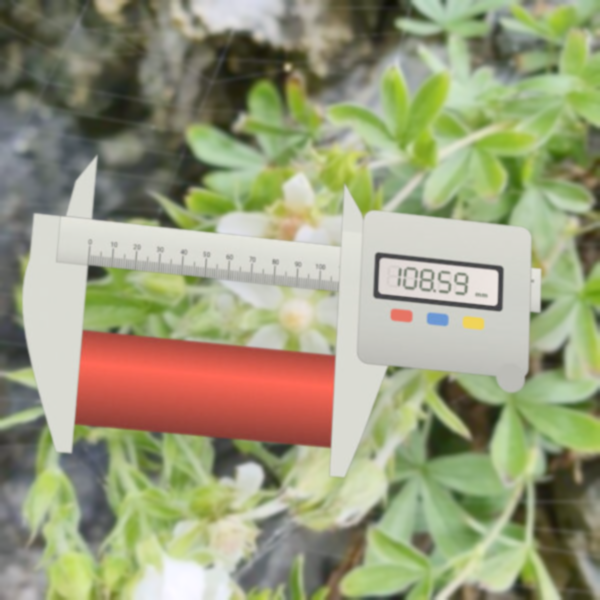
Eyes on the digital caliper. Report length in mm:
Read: 108.59 mm
